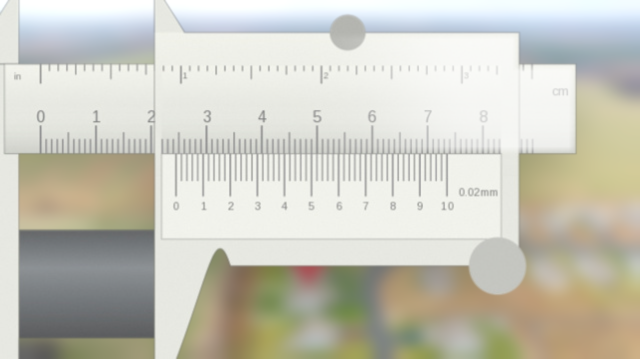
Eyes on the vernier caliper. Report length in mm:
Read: 24.5 mm
